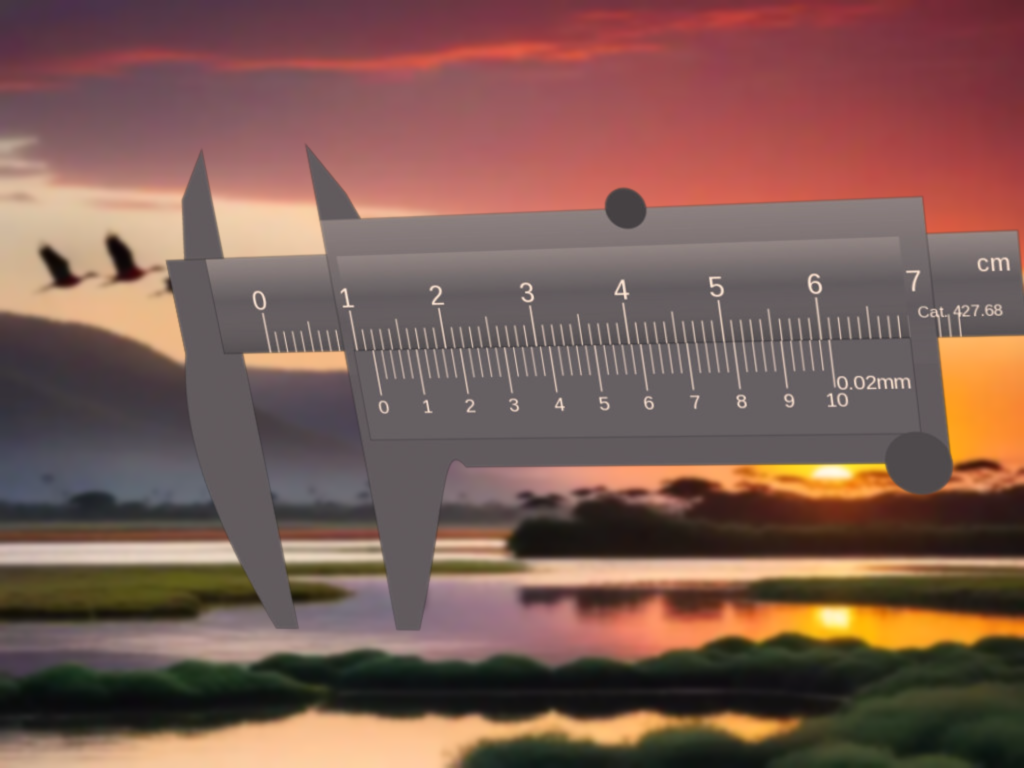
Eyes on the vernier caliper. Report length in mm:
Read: 11.8 mm
